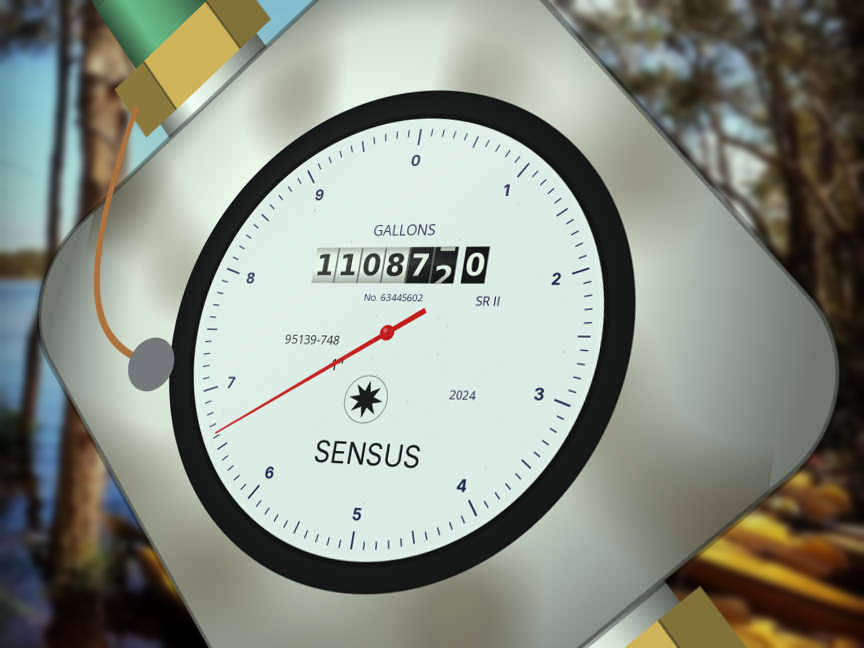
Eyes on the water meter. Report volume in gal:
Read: 1108716.6 gal
